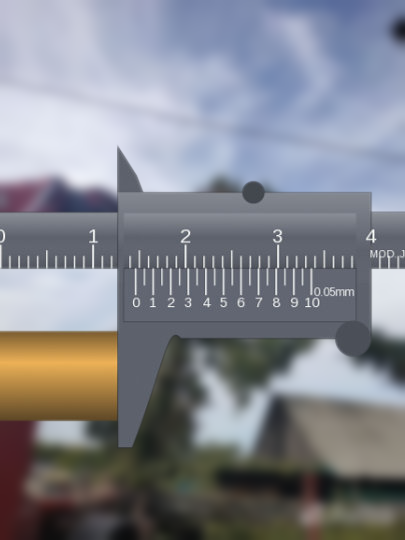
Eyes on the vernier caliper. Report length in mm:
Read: 14.6 mm
